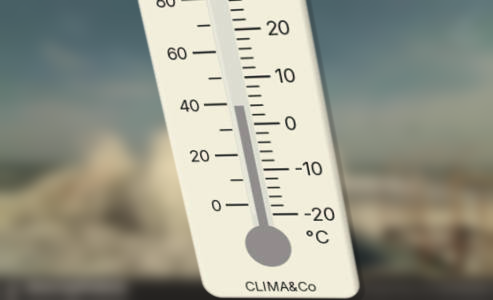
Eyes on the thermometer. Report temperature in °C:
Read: 4 °C
